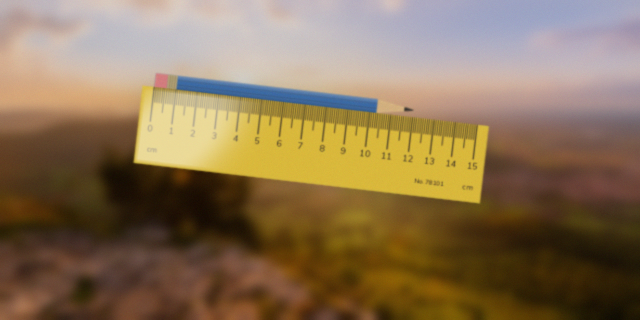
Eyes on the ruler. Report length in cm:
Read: 12 cm
